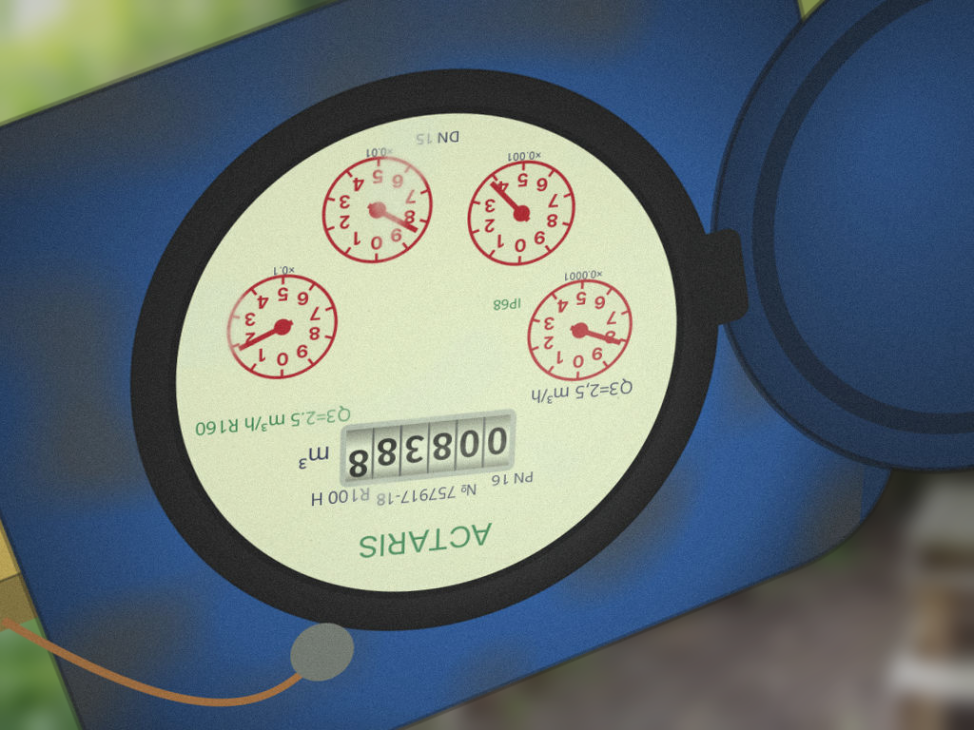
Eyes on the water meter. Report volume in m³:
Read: 8388.1838 m³
